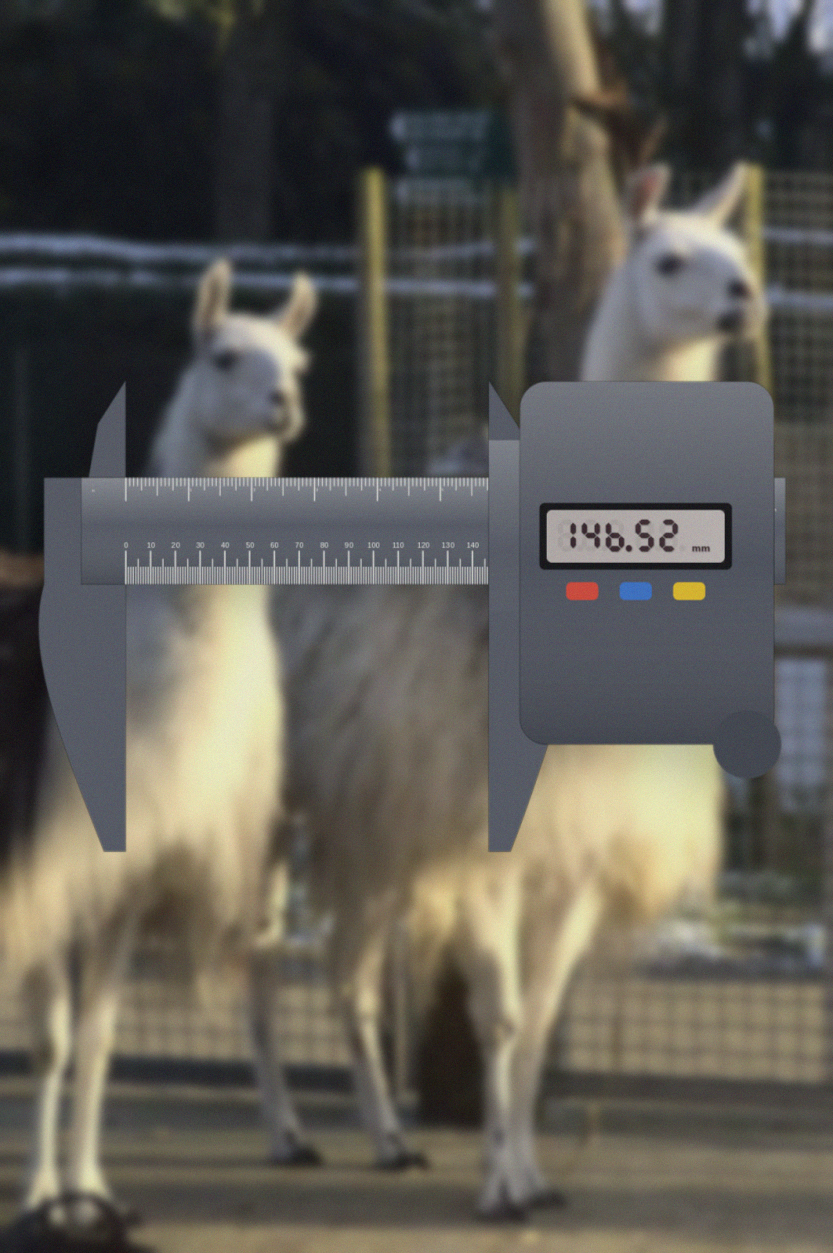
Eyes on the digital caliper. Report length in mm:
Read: 146.52 mm
